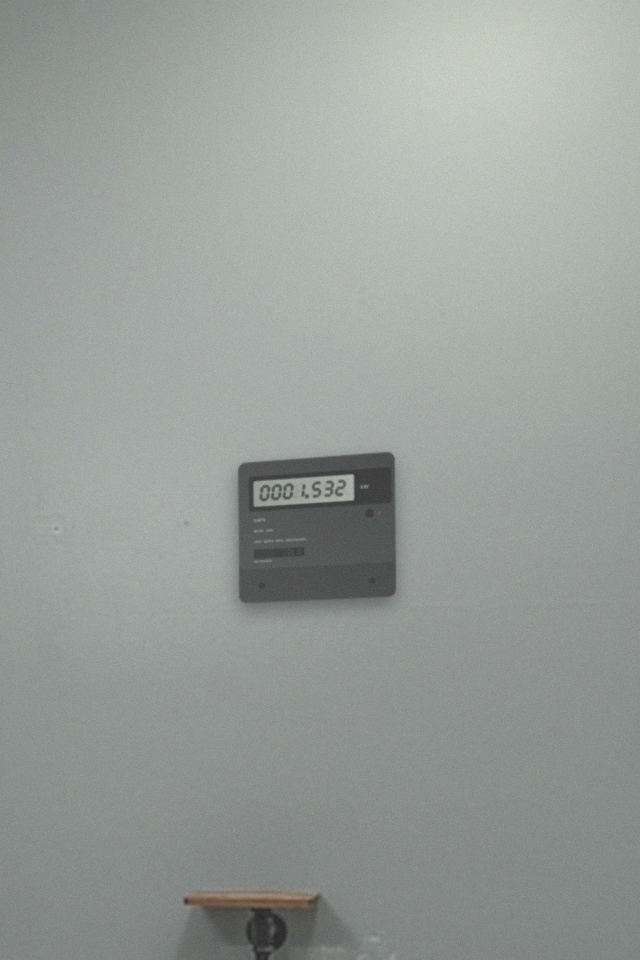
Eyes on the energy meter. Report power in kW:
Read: 1.532 kW
